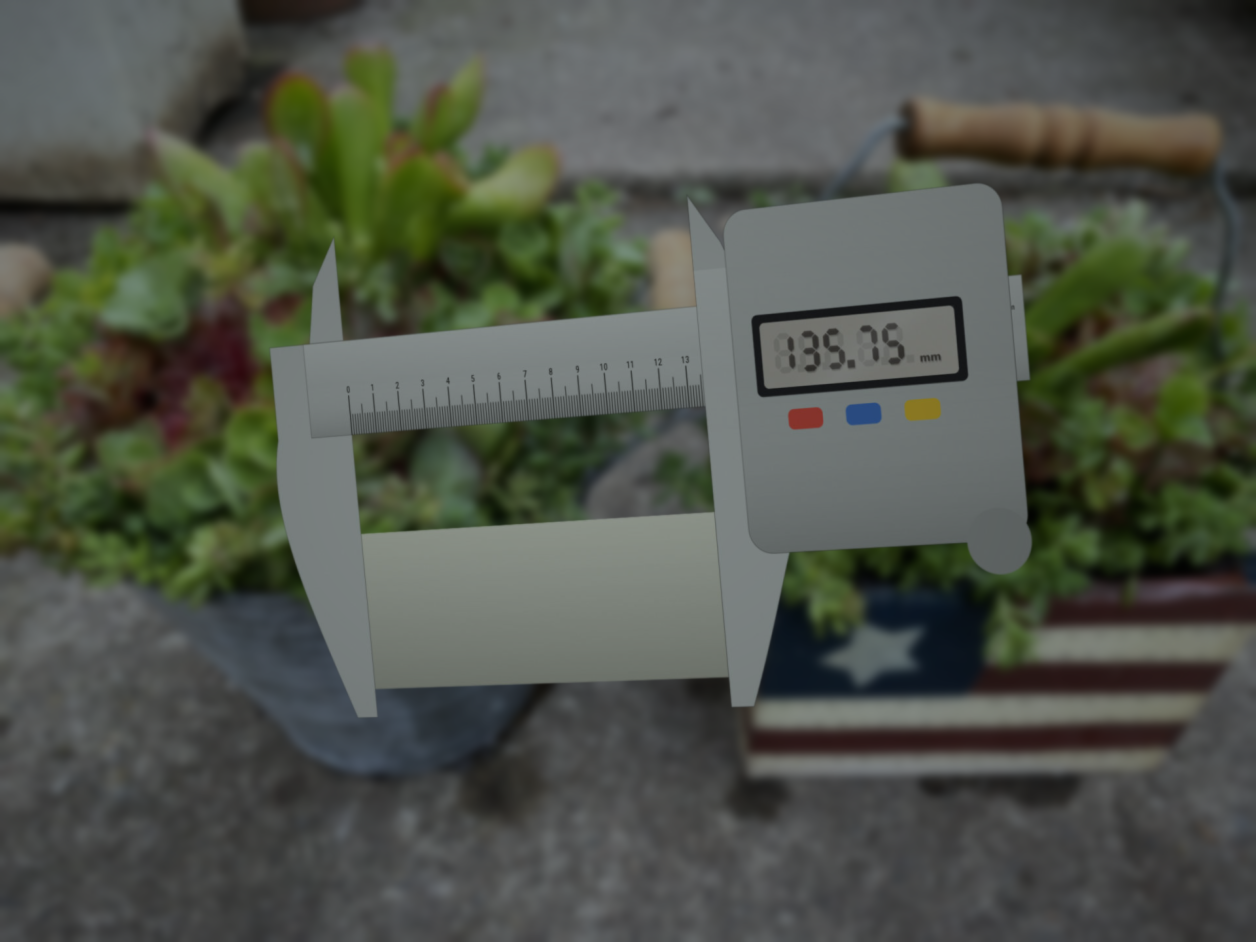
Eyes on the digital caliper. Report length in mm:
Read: 135.75 mm
